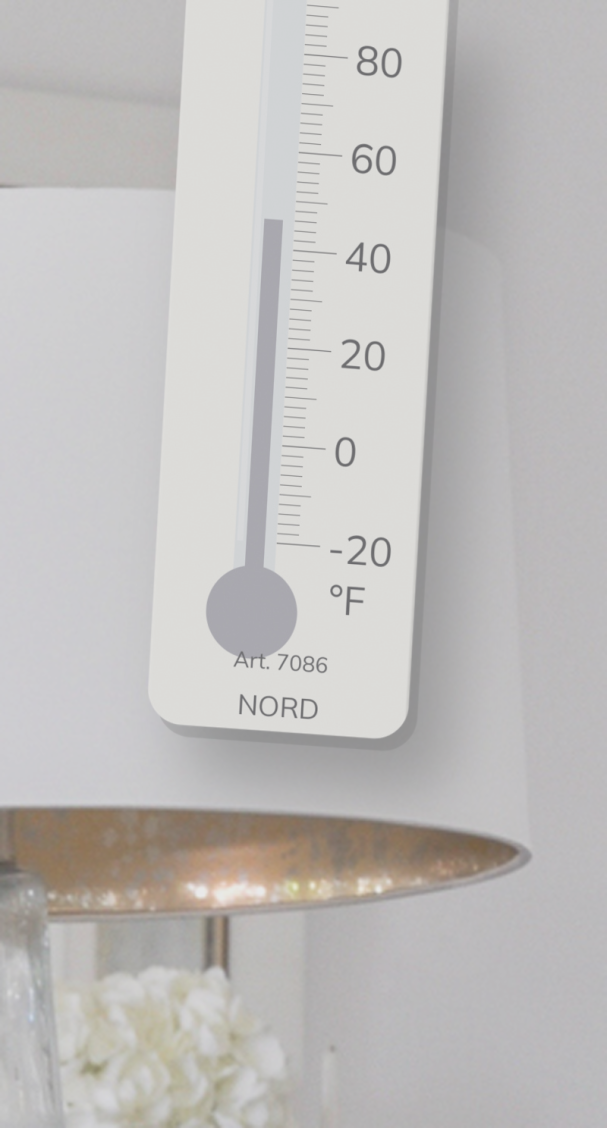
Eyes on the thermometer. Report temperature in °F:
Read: 46 °F
